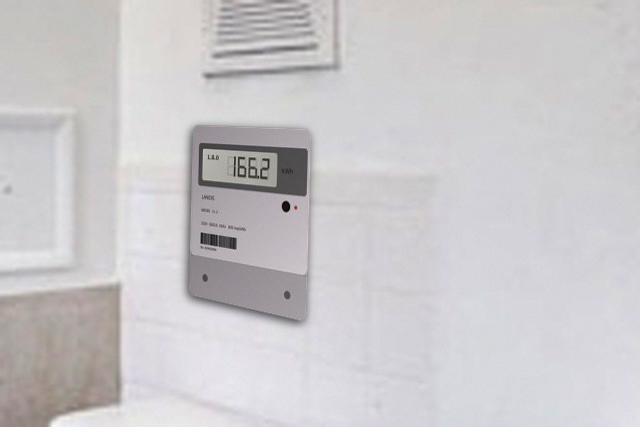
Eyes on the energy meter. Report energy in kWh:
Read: 166.2 kWh
